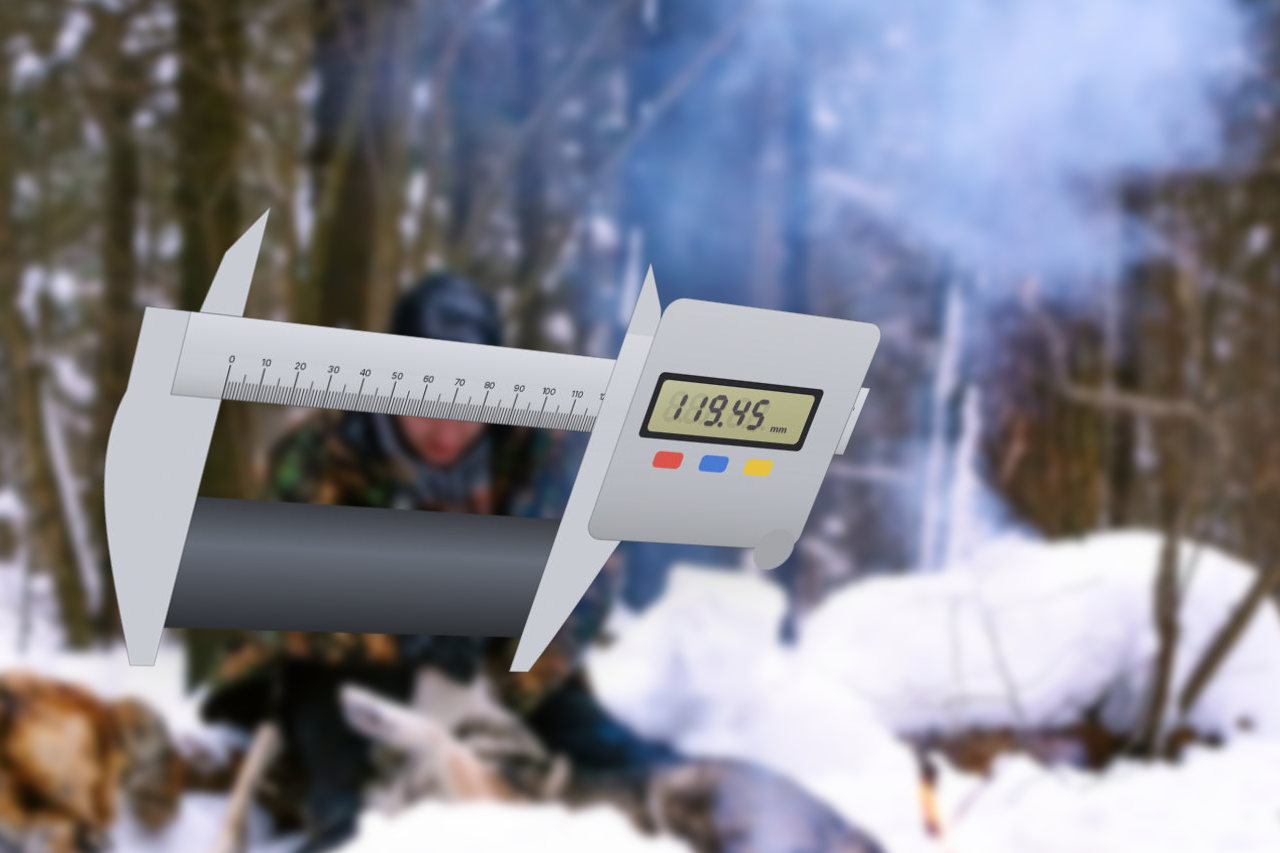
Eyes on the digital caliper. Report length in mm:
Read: 119.45 mm
